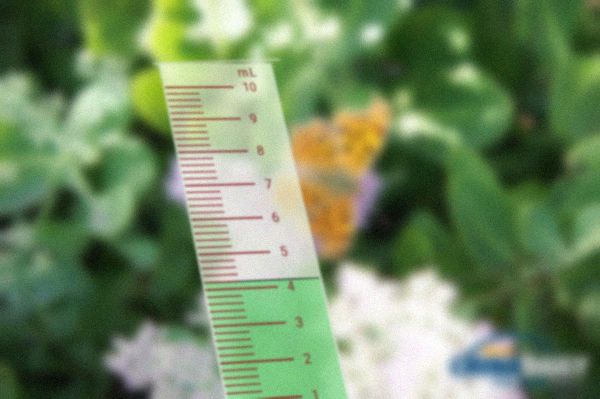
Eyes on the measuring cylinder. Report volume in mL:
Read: 4.2 mL
